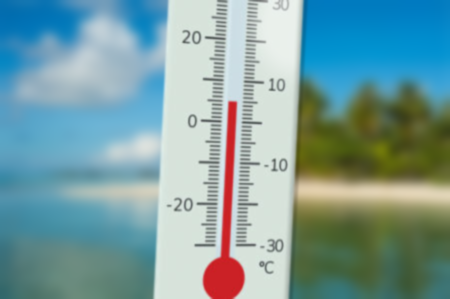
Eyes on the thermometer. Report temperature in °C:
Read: 5 °C
